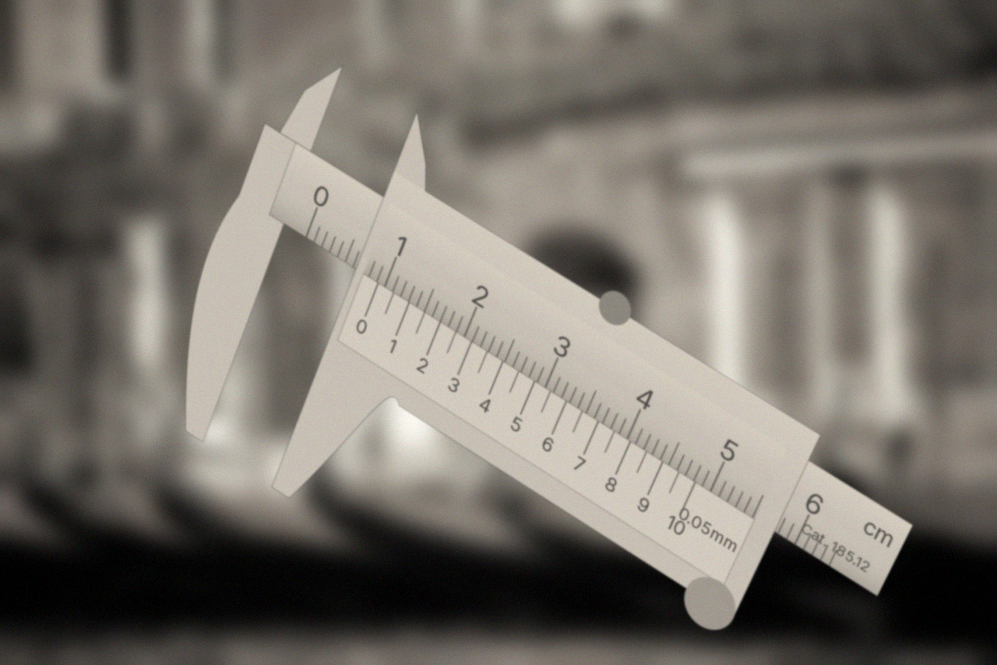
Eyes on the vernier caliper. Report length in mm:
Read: 9.2 mm
